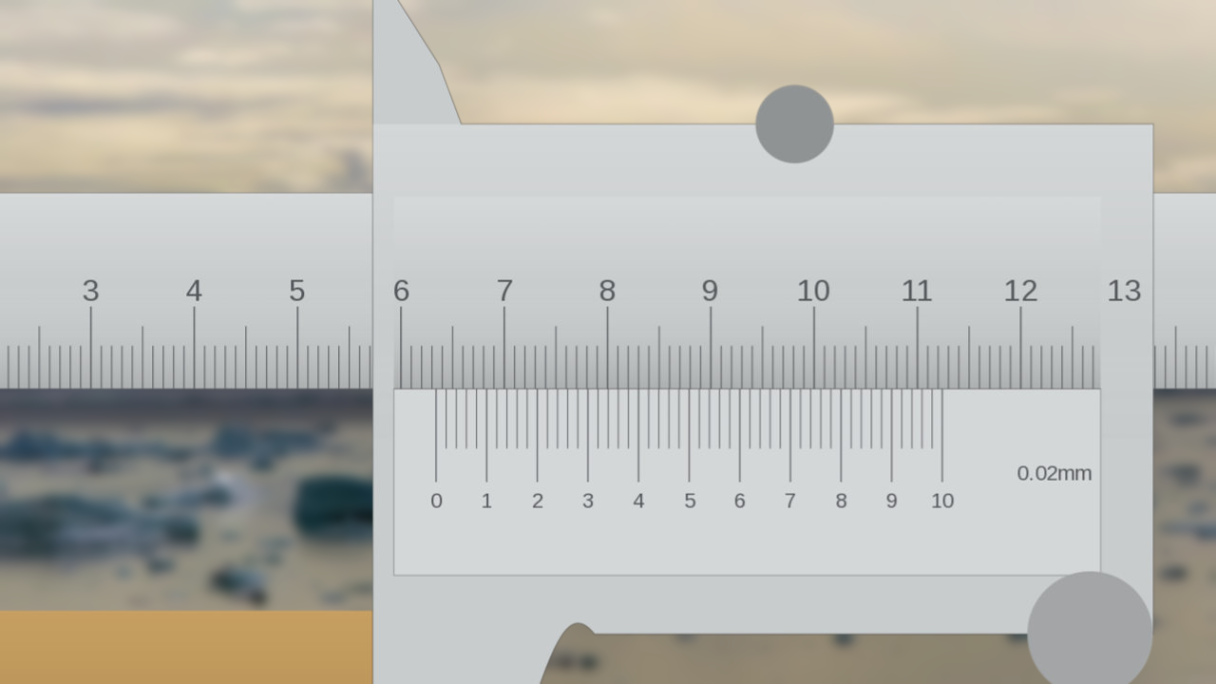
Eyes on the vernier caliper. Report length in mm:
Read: 63.4 mm
